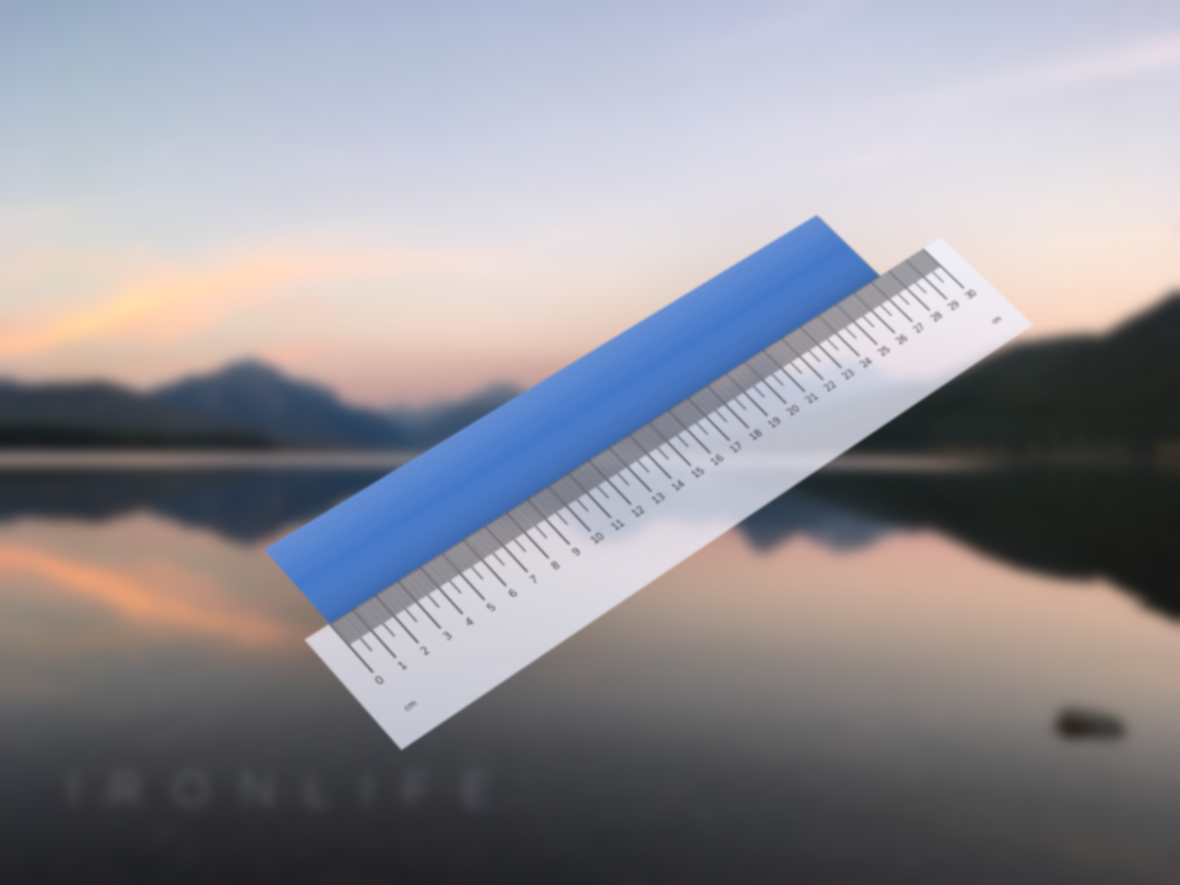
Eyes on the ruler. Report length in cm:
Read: 27.5 cm
